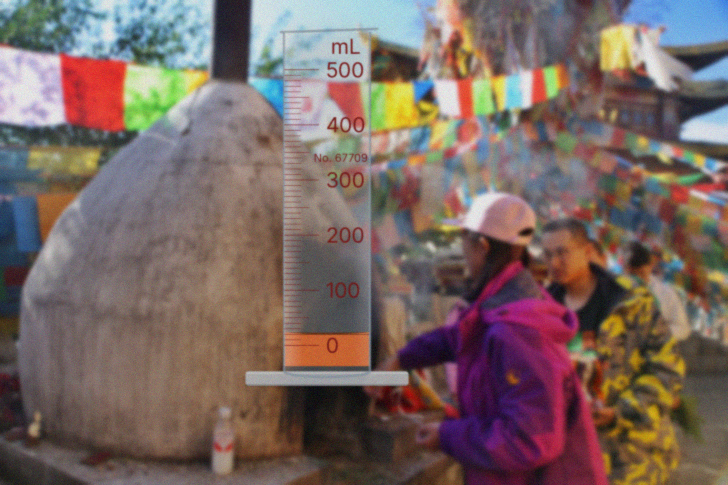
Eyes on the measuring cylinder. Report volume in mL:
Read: 20 mL
